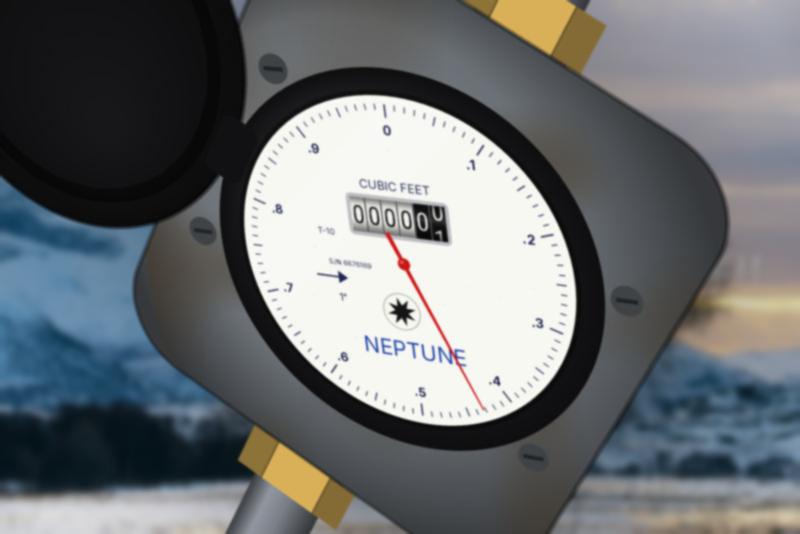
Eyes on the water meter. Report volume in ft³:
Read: 0.43 ft³
